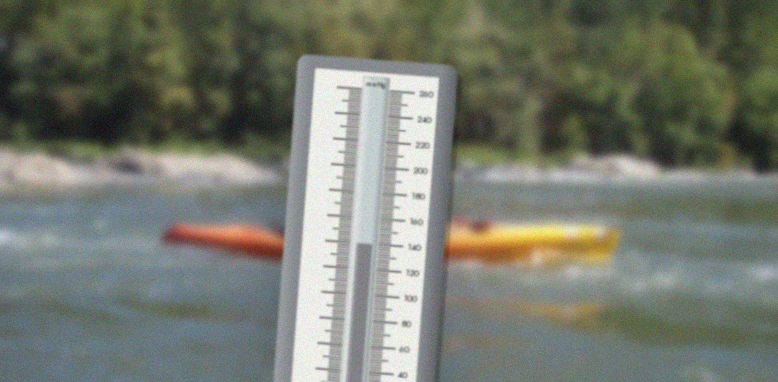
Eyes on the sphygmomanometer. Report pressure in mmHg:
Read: 140 mmHg
